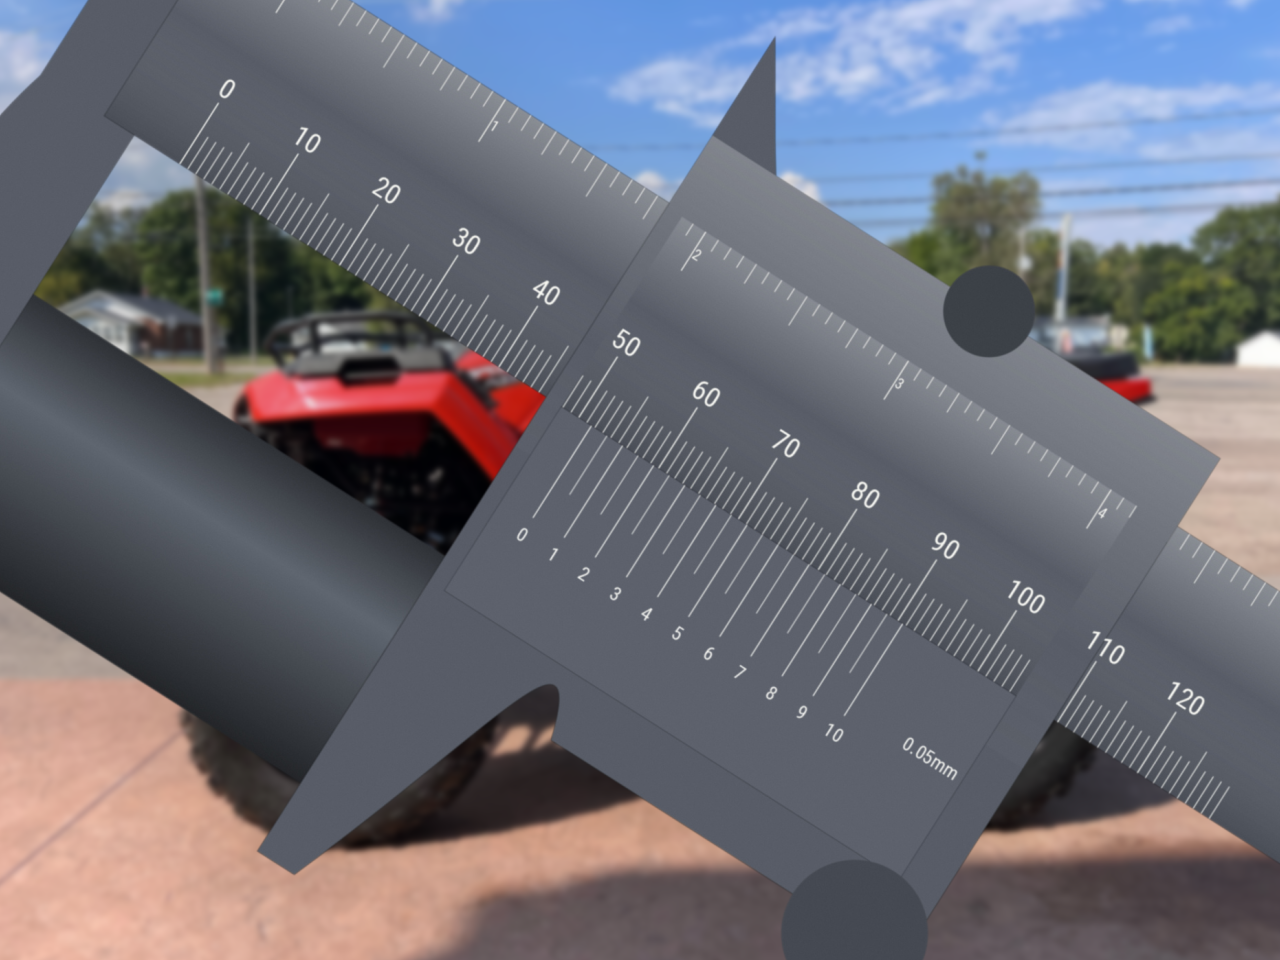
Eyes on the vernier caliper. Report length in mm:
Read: 51.6 mm
